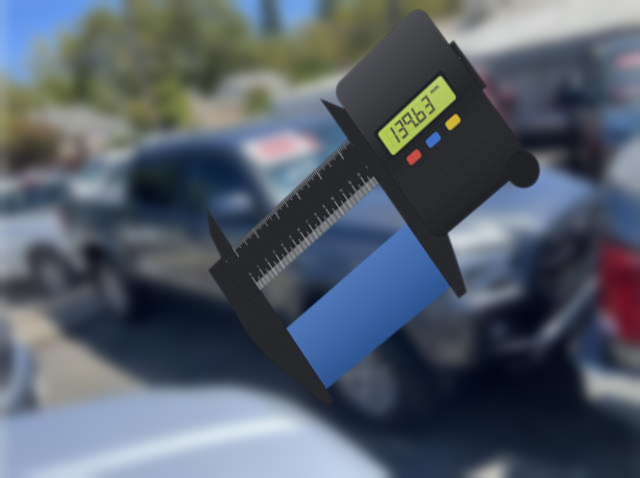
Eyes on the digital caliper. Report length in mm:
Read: 139.63 mm
